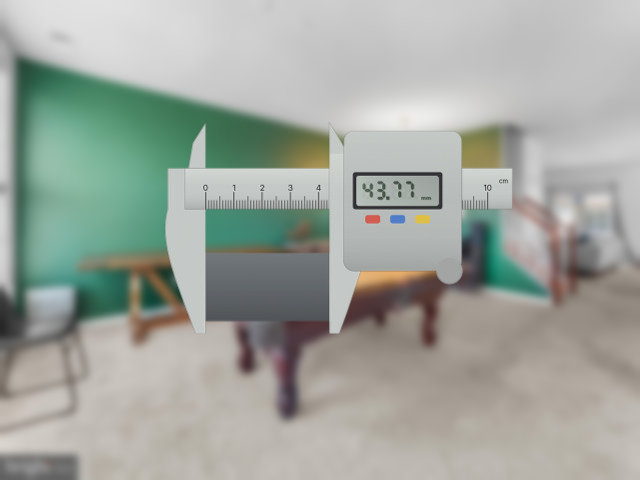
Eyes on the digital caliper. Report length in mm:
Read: 43.77 mm
